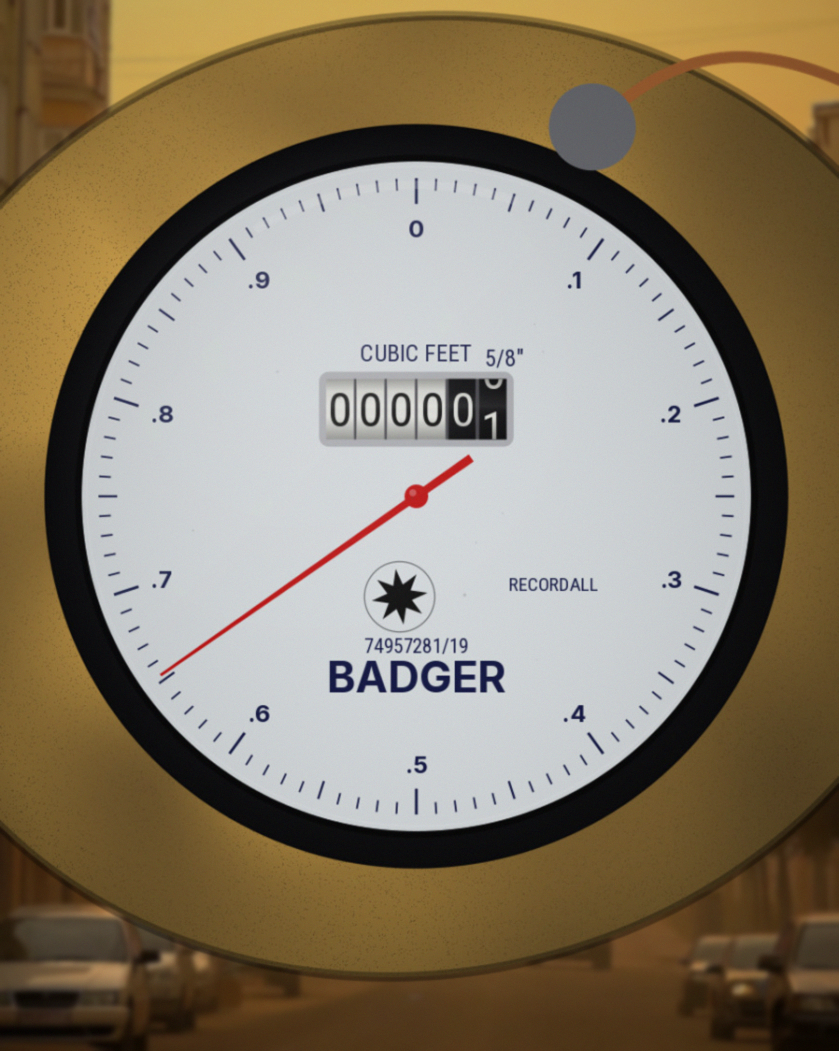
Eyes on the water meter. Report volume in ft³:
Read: 0.65 ft³
